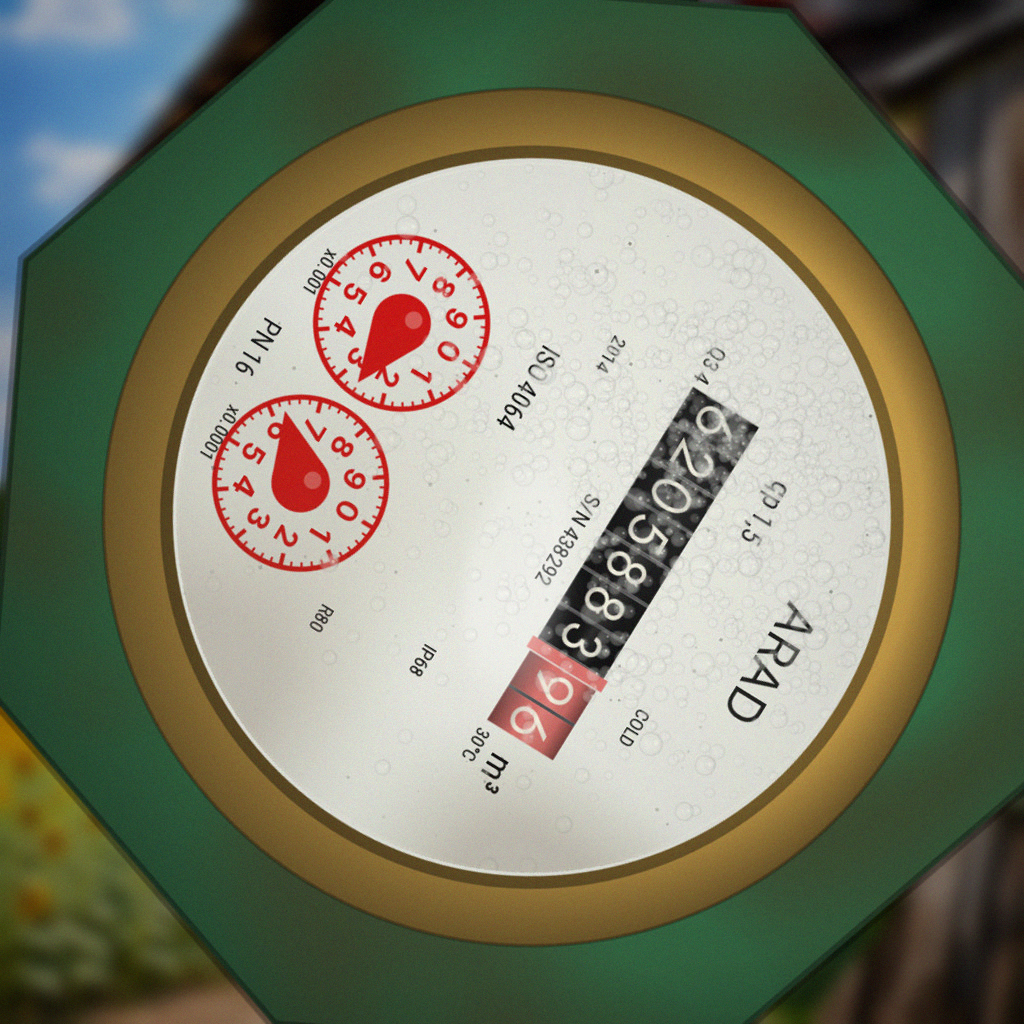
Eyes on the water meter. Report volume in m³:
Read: 6205883.9626 m³
